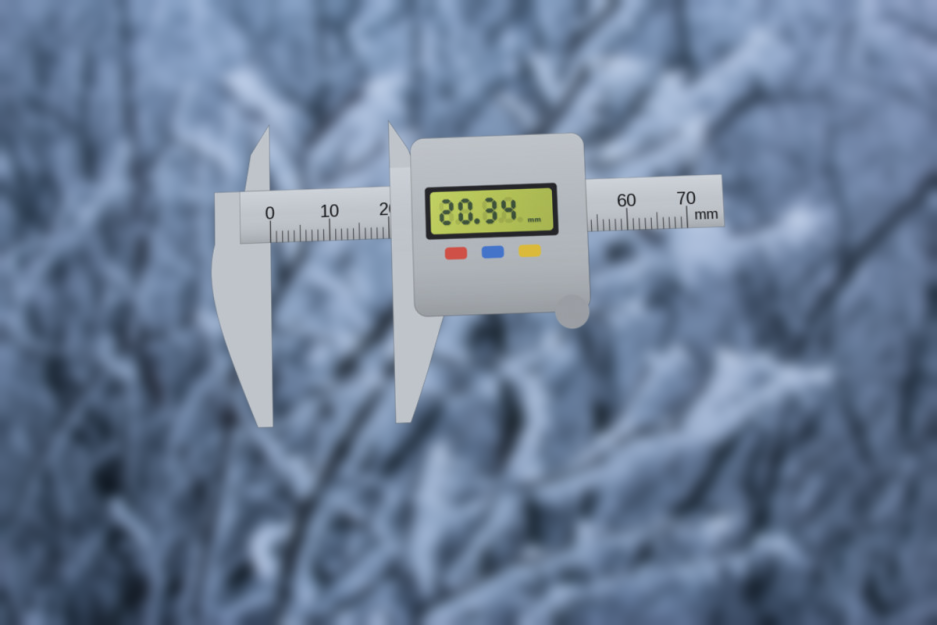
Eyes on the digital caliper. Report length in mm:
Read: 20.34 mm
